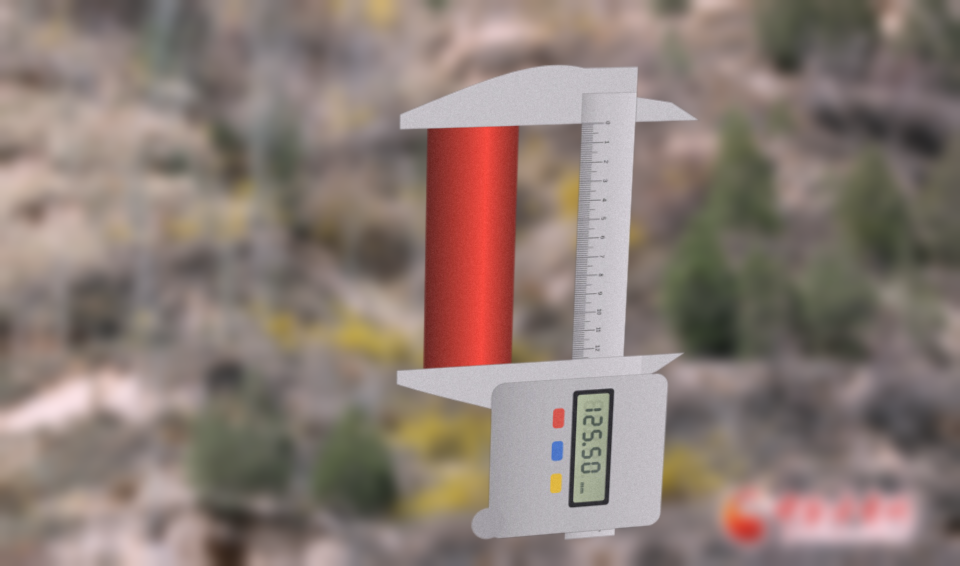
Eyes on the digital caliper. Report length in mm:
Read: 125.50 mm
